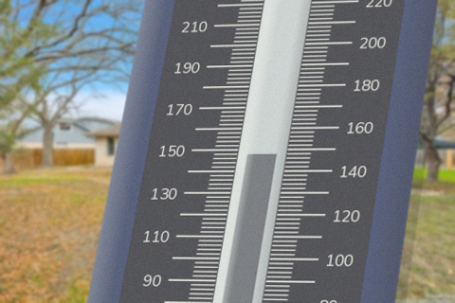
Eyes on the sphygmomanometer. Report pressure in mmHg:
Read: 148 mmHg
